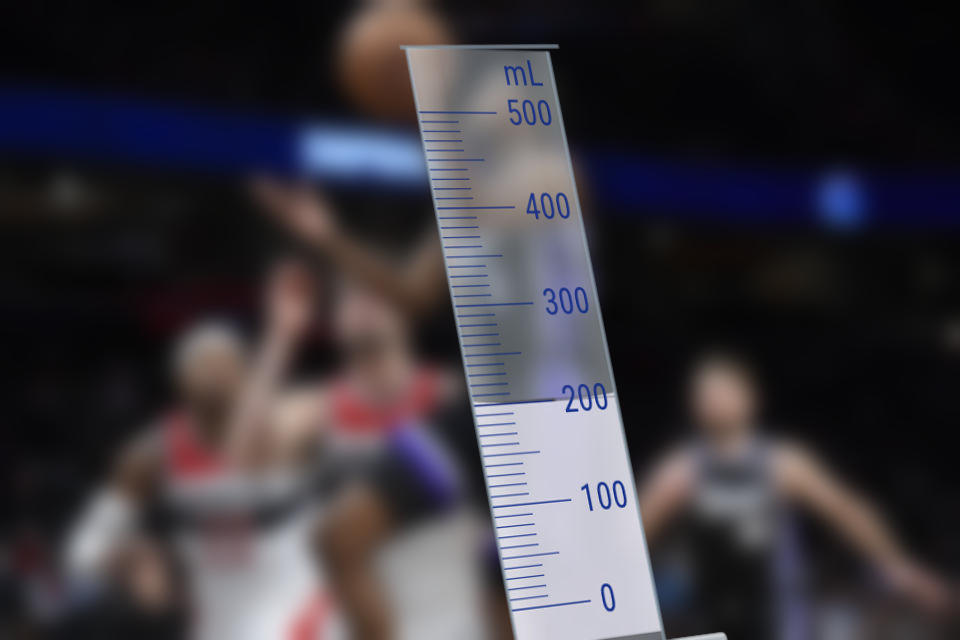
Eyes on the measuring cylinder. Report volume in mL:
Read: 200 mL
